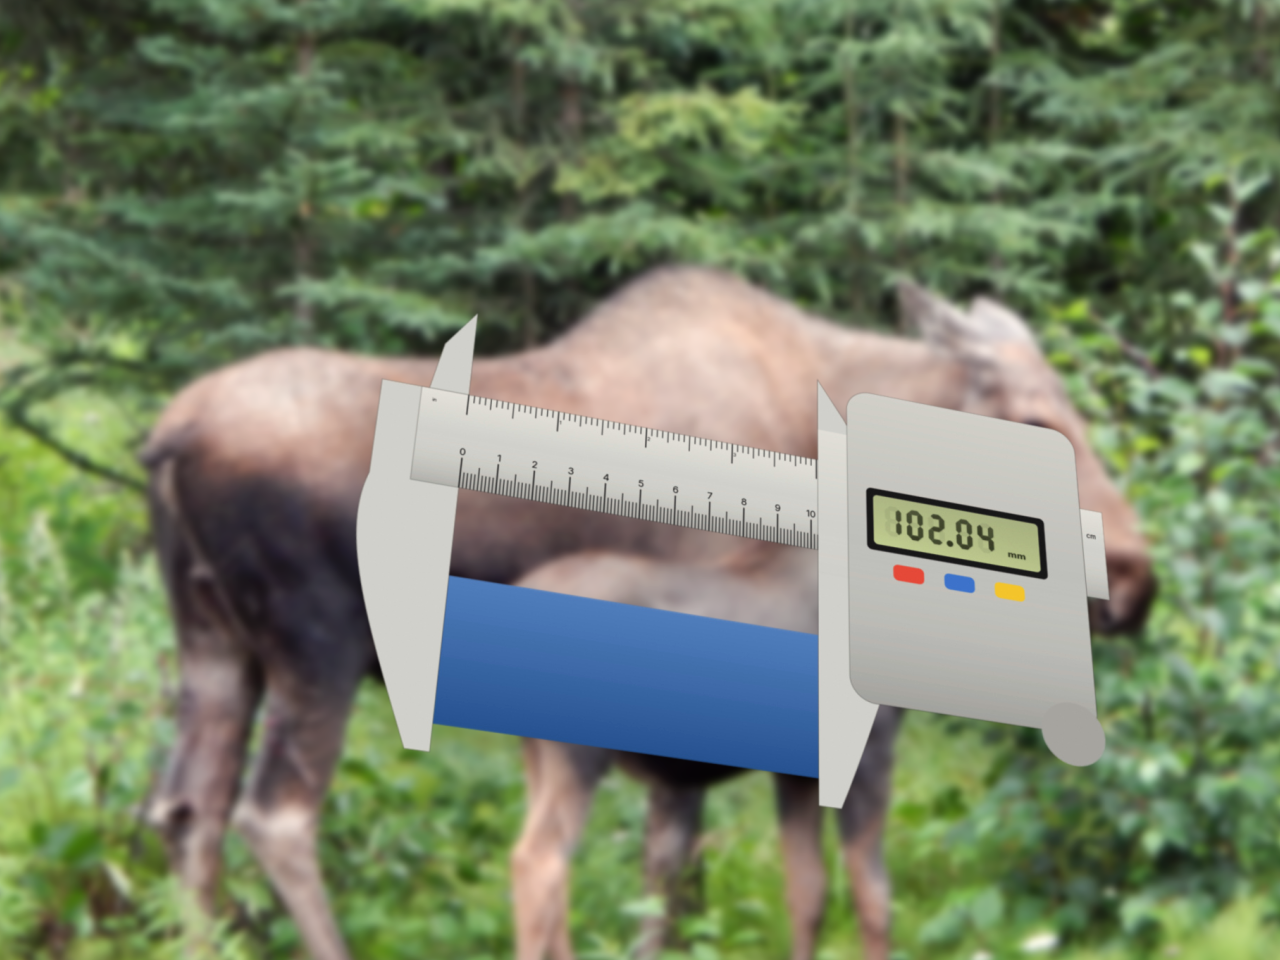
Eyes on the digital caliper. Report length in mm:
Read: 102.04 mm
